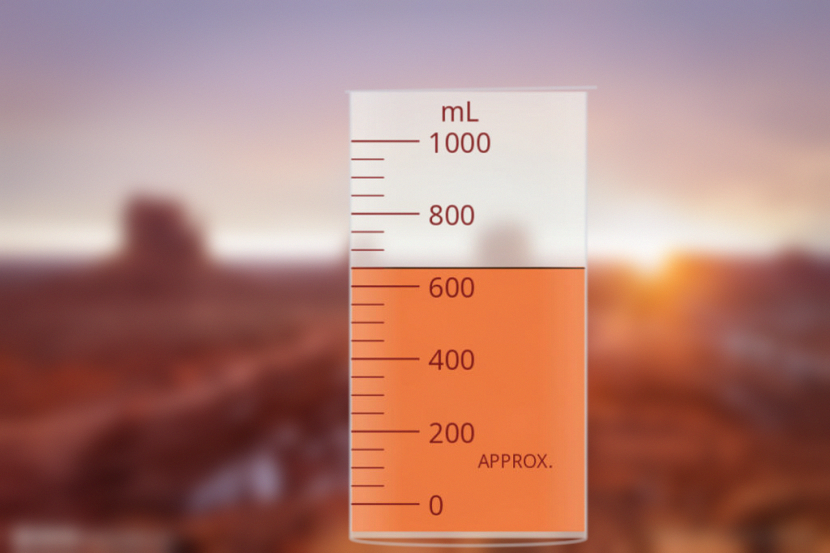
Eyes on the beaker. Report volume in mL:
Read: 650 mL
